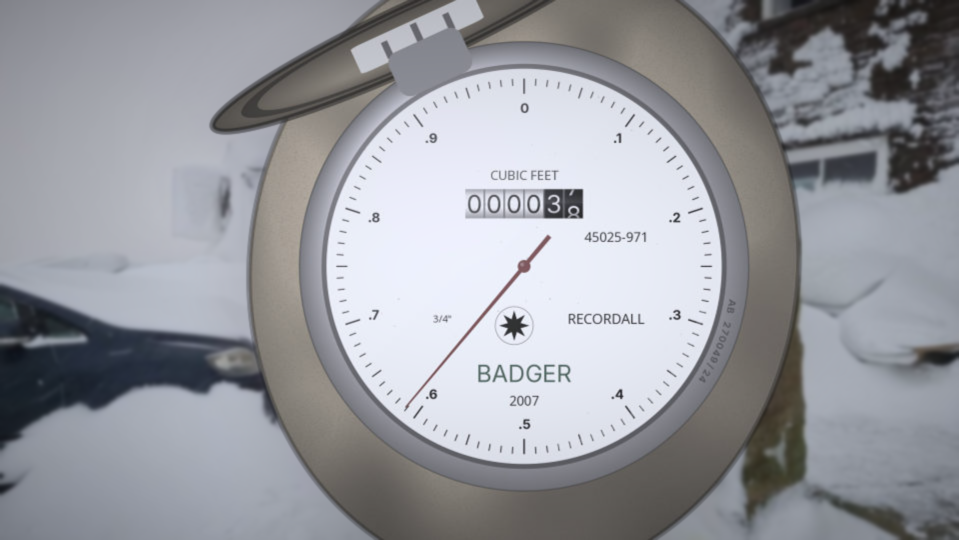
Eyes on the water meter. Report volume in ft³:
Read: 37.61 ft³
